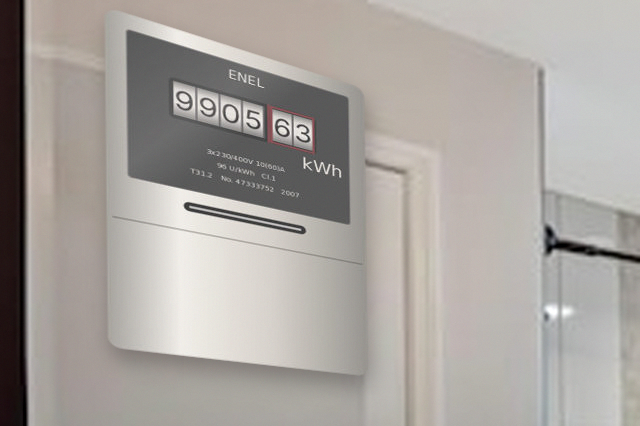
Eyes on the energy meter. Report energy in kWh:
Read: 9905.63 kWh
